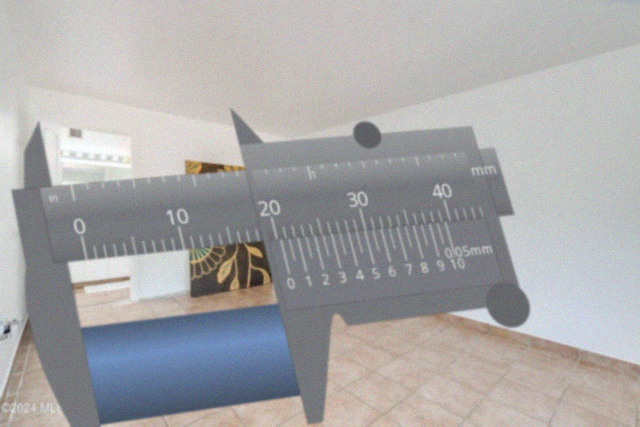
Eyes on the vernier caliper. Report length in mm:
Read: 20.4 mm
